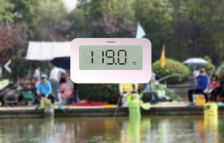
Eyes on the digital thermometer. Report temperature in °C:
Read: 119.0 °C
